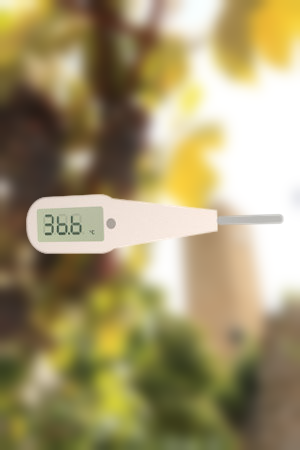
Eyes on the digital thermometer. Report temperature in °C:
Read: 36.6 °C
